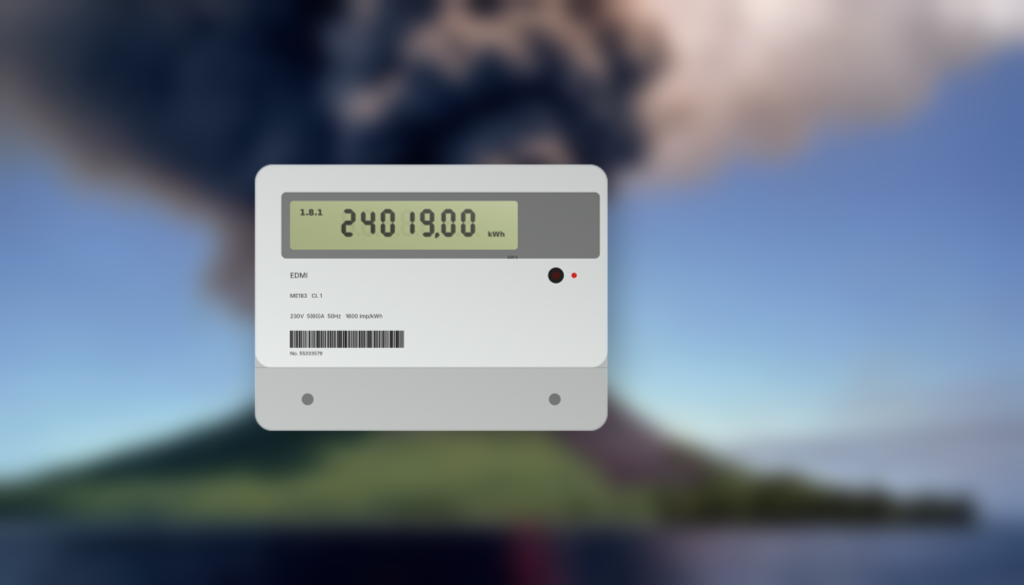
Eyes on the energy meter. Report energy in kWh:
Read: 24019.00 kWh
